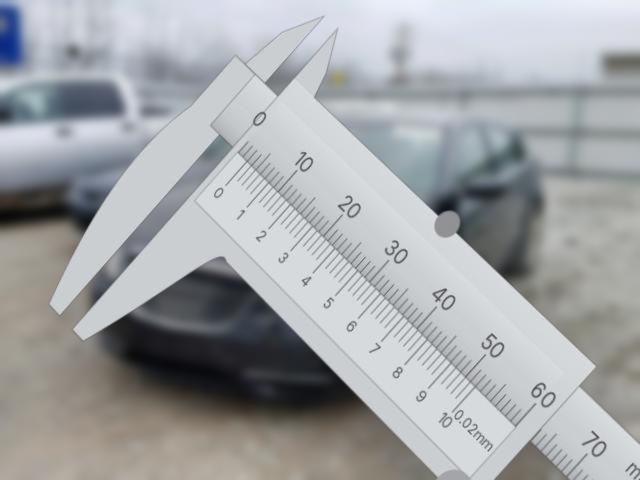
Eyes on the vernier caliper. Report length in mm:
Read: 3.0 mm
